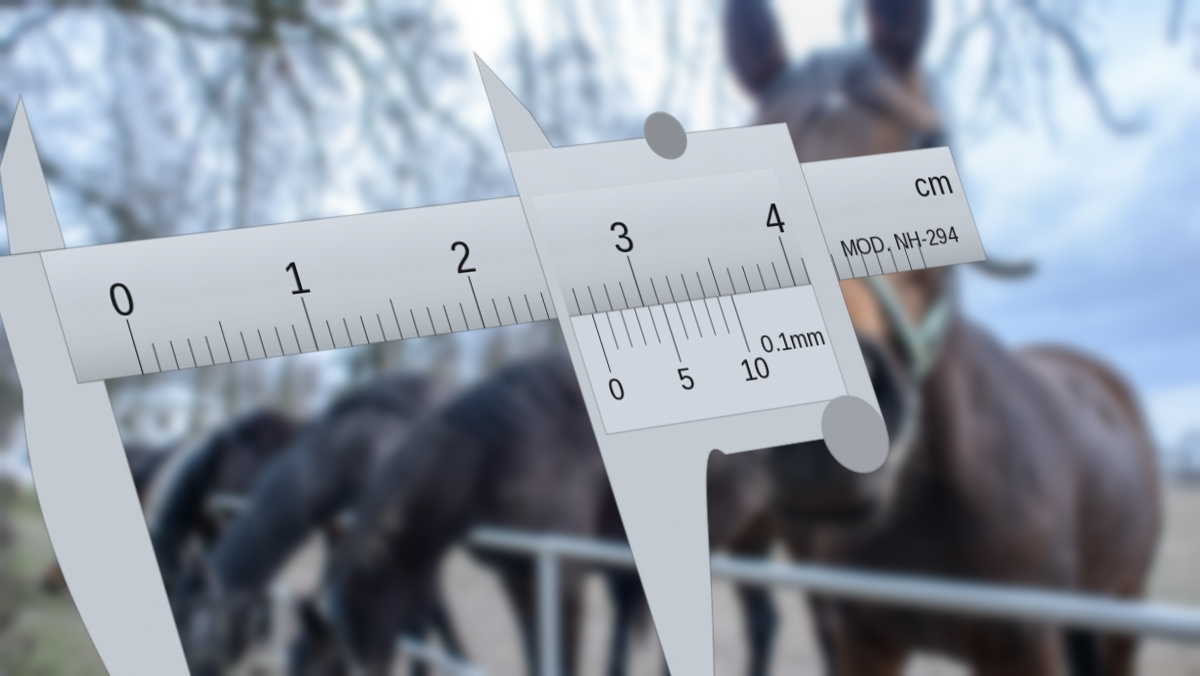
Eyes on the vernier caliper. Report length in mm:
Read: 26.7 mm
